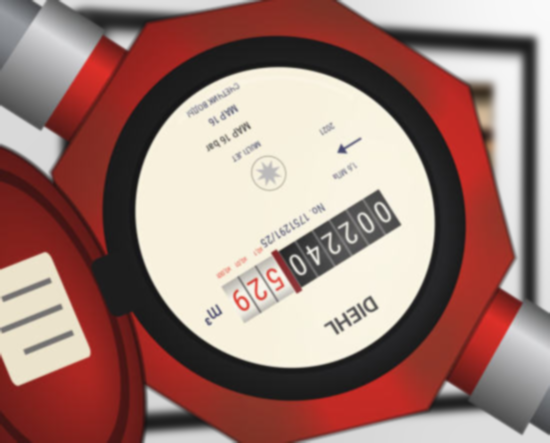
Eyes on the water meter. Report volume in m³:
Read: 2240.529 m³
